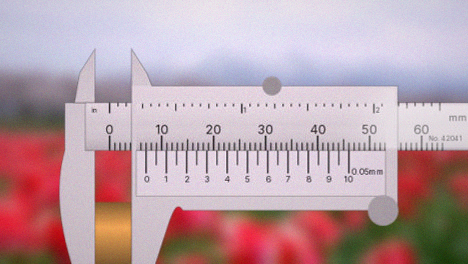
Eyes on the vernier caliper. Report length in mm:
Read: 7.0 mm
